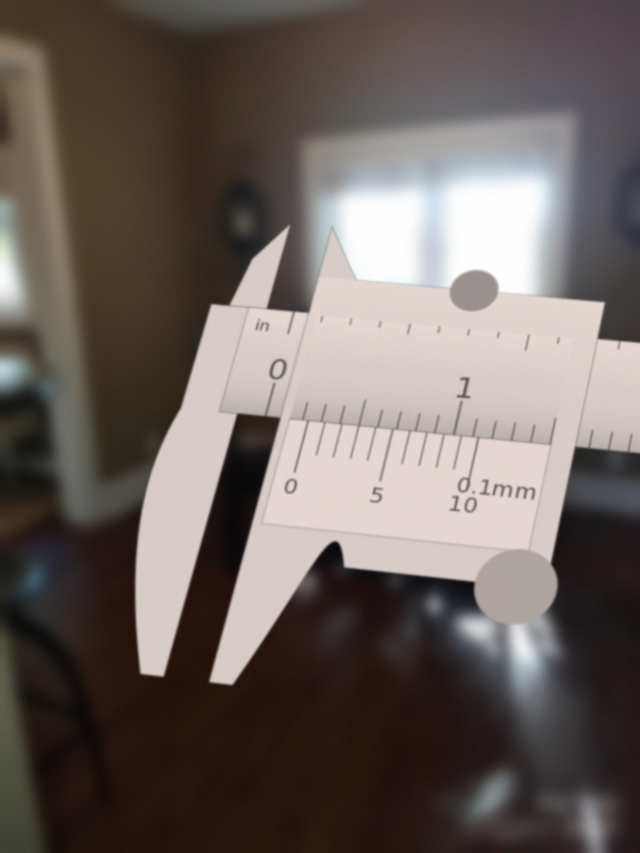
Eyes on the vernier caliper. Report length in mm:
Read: 2.3 mm
